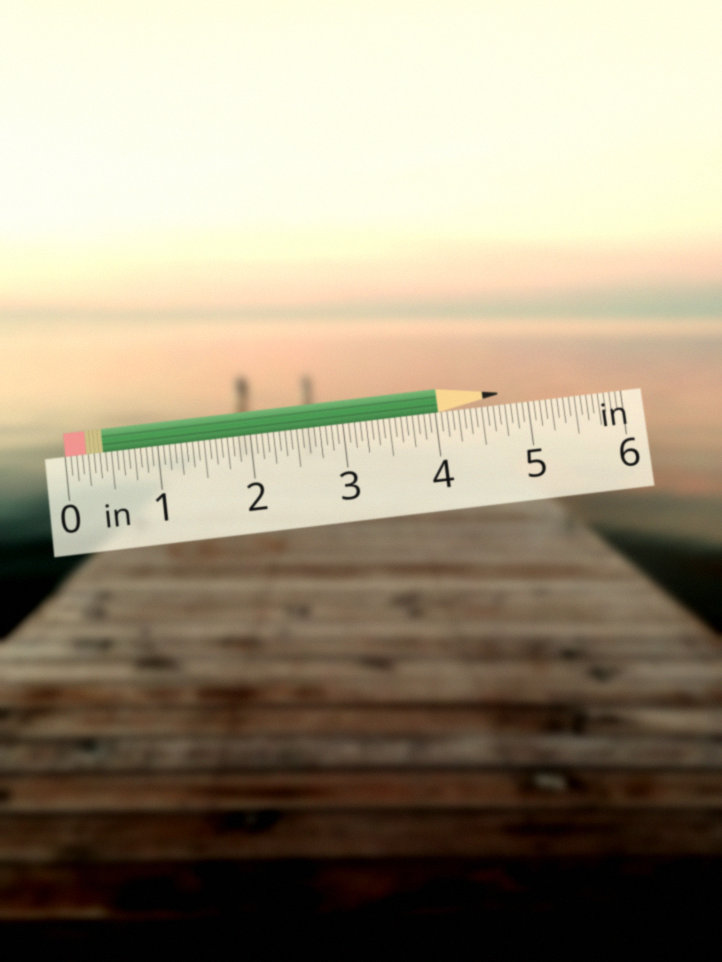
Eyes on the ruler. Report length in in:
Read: 4.6875 in
